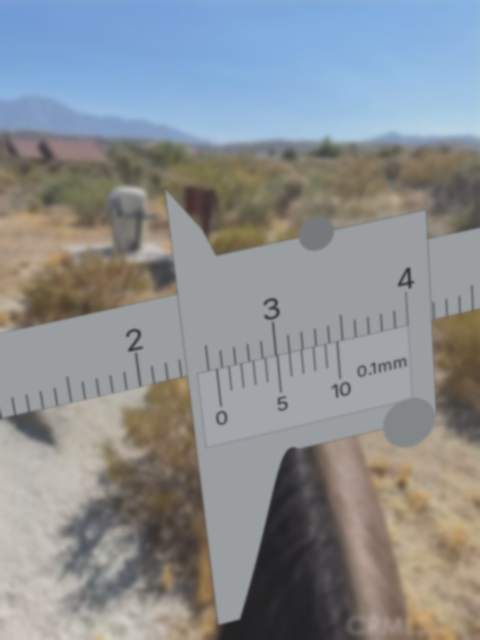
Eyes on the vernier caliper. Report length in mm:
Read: 25.6 mm
